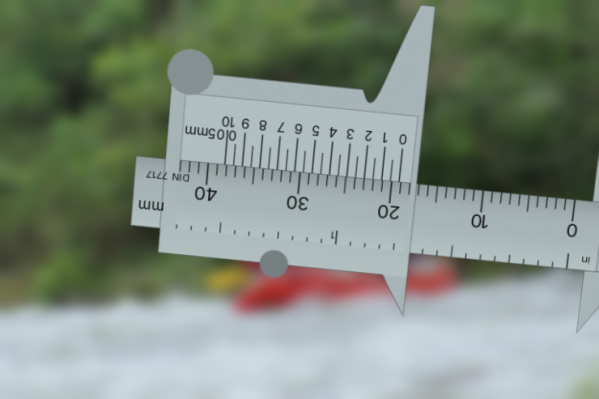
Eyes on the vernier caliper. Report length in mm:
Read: 19.2 mm
